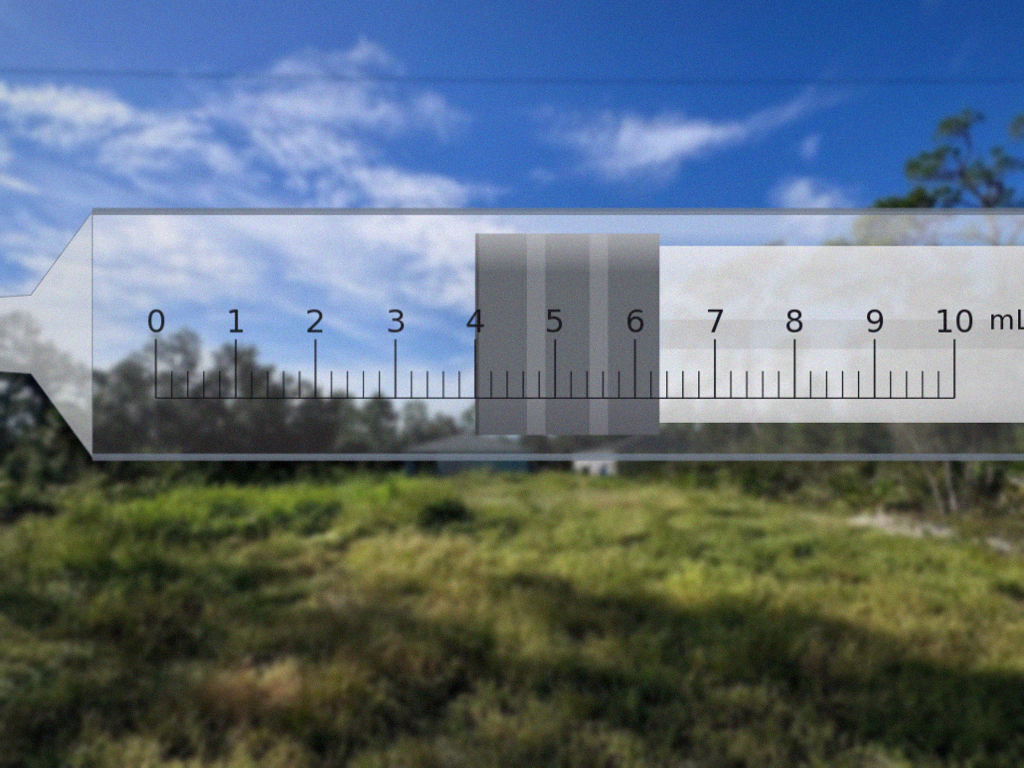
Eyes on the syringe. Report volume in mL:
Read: 4 mL
